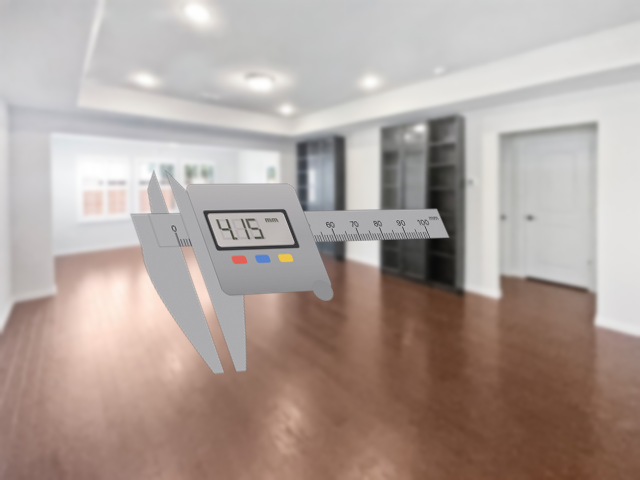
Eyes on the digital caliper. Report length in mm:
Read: 4.15 mm
